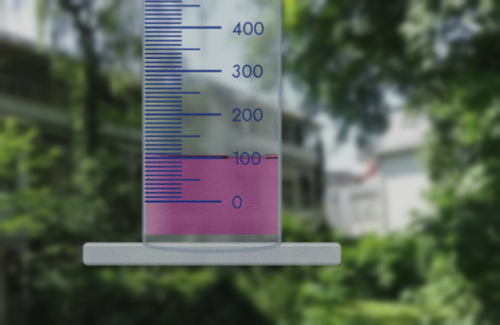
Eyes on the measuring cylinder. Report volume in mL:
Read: 100 mL
